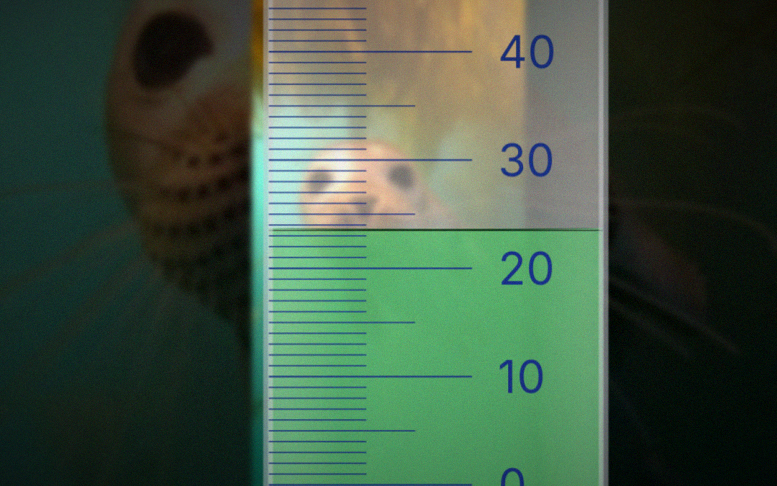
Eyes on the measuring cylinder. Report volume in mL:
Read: 23.5 mL
